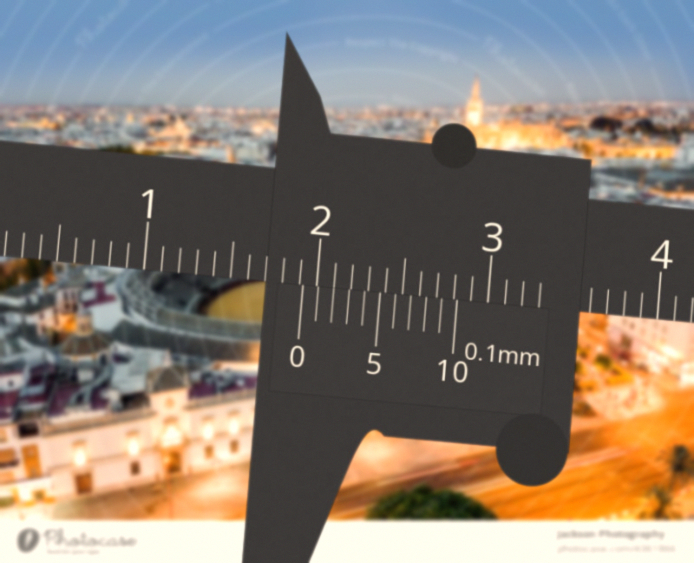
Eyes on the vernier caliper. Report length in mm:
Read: 19.2 mm
